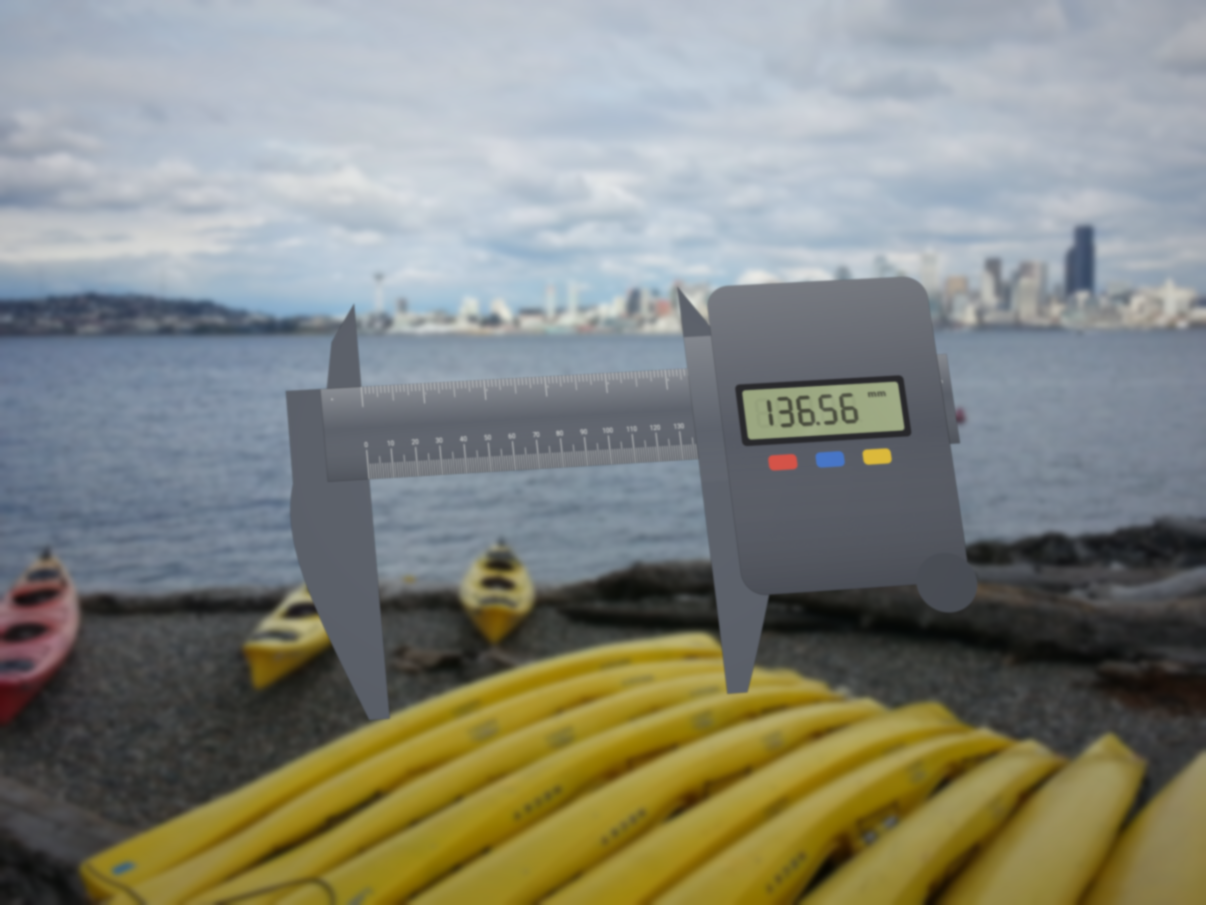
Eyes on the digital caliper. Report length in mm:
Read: 136.56 mm
